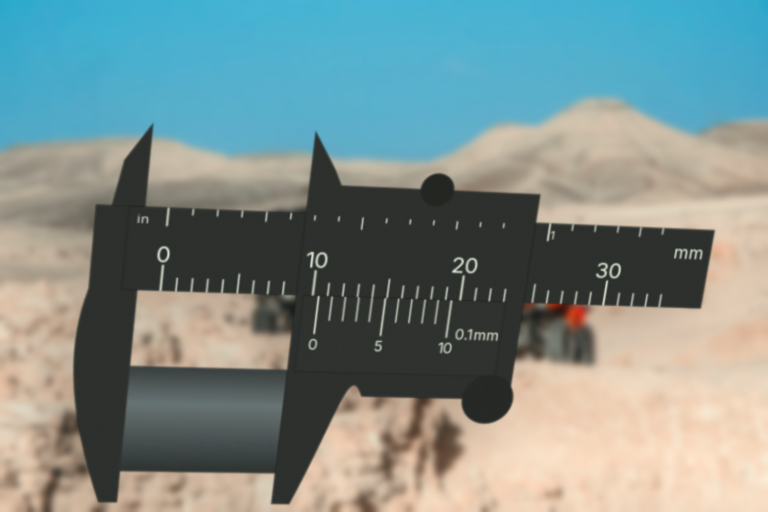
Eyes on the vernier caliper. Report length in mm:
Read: 10.4 mm
